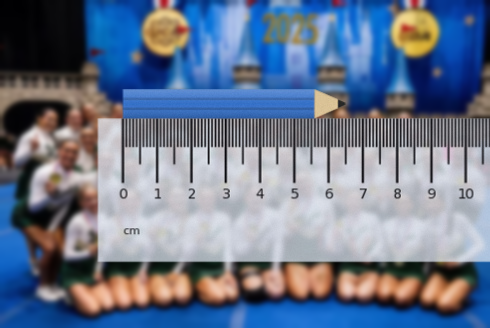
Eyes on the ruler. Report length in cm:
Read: 6.5 cm
